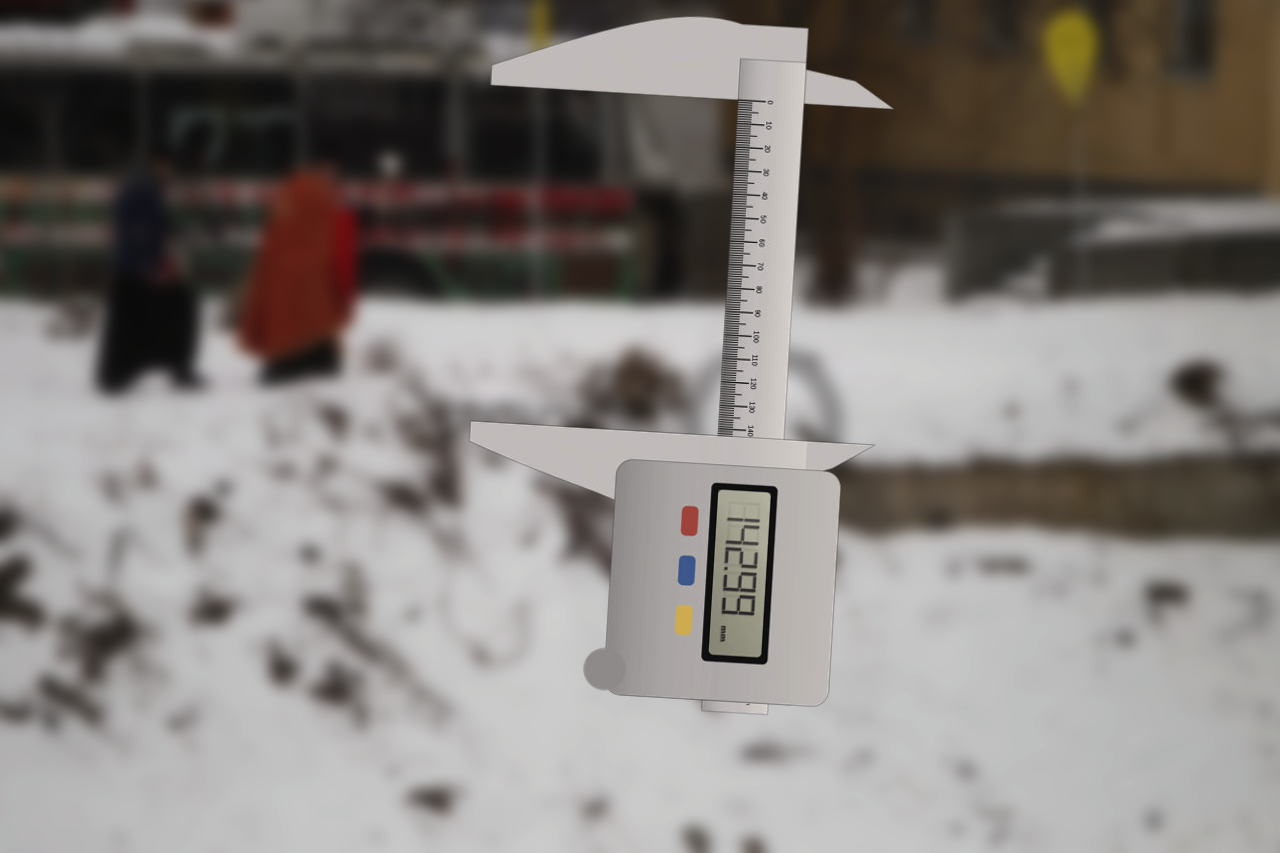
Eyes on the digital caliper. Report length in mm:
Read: 142.99 mm
